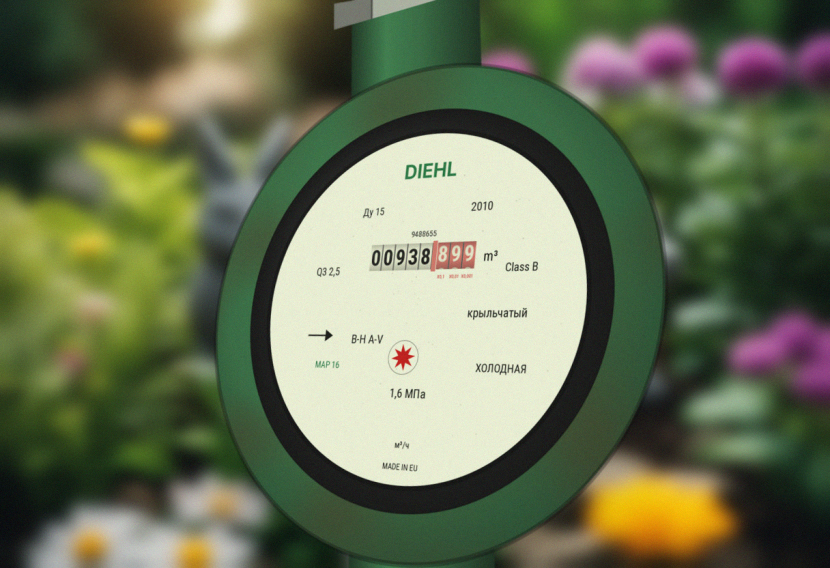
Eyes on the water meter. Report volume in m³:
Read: 938.899 m³
